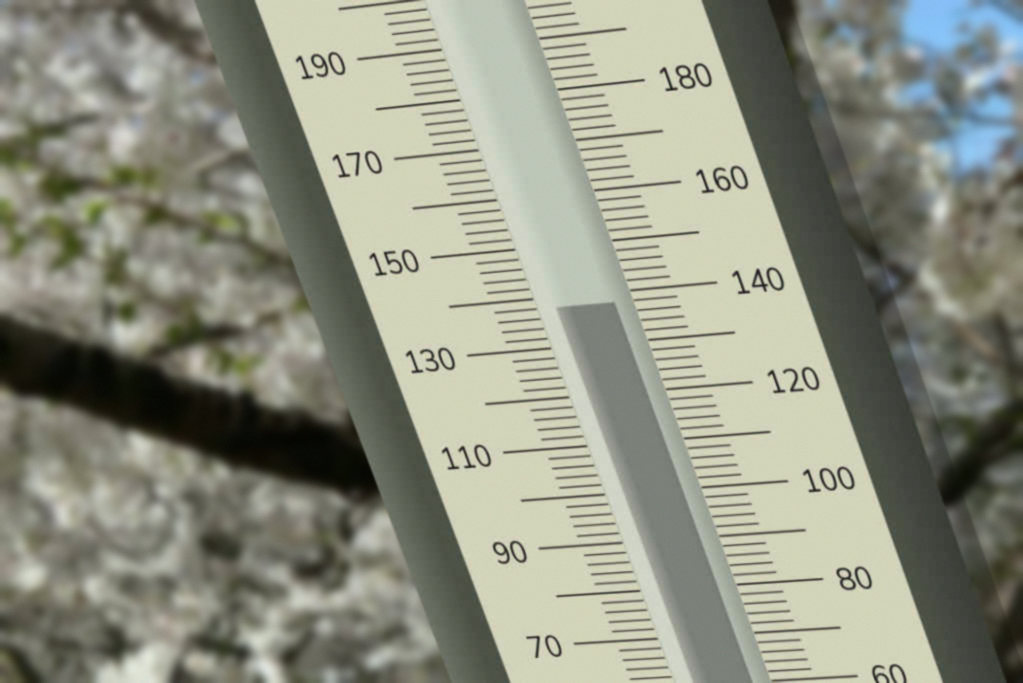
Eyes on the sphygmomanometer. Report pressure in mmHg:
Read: 138 mmHg
